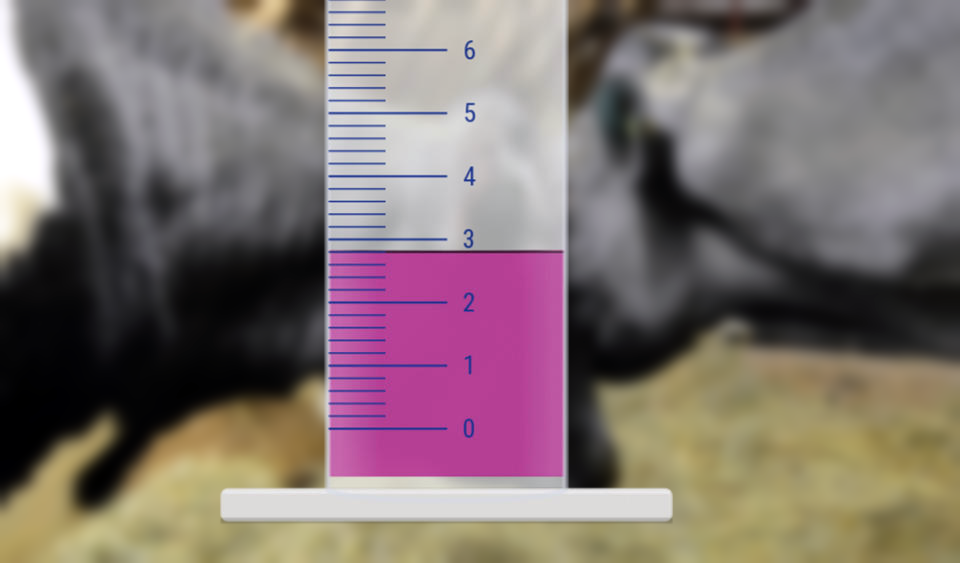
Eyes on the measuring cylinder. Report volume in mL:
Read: 2.8 mL
